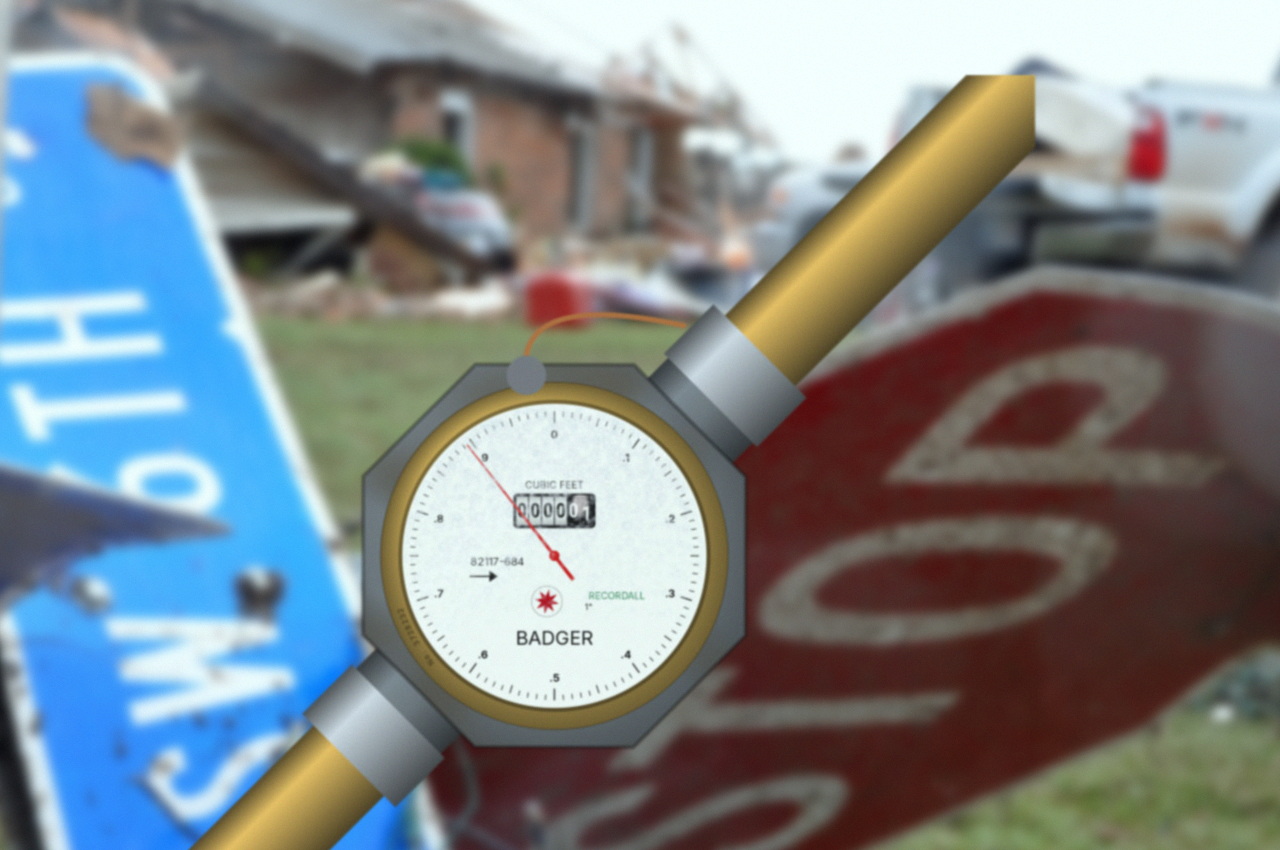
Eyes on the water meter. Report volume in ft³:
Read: 0.89 ft³
